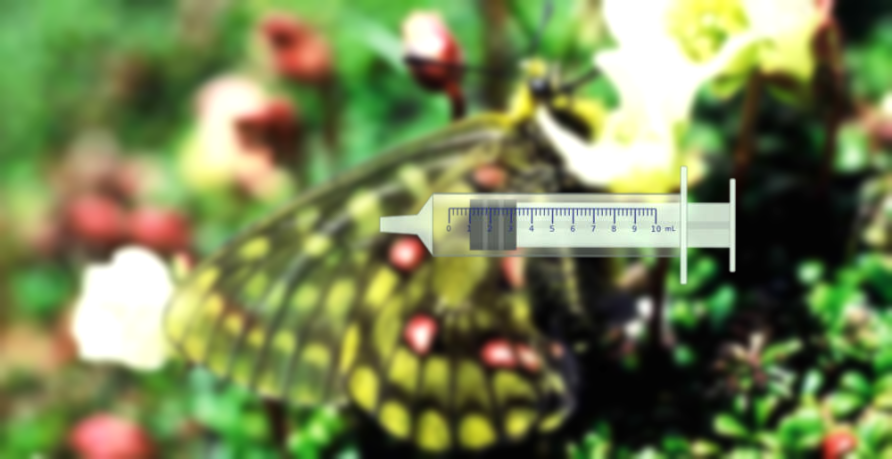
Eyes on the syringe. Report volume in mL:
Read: 1 mL
